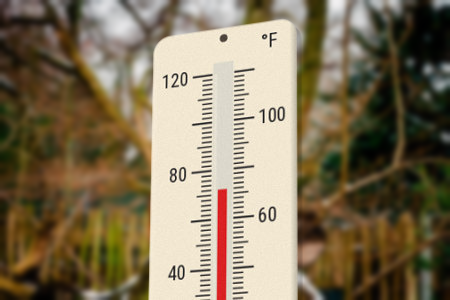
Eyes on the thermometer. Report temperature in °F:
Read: 72 °F
